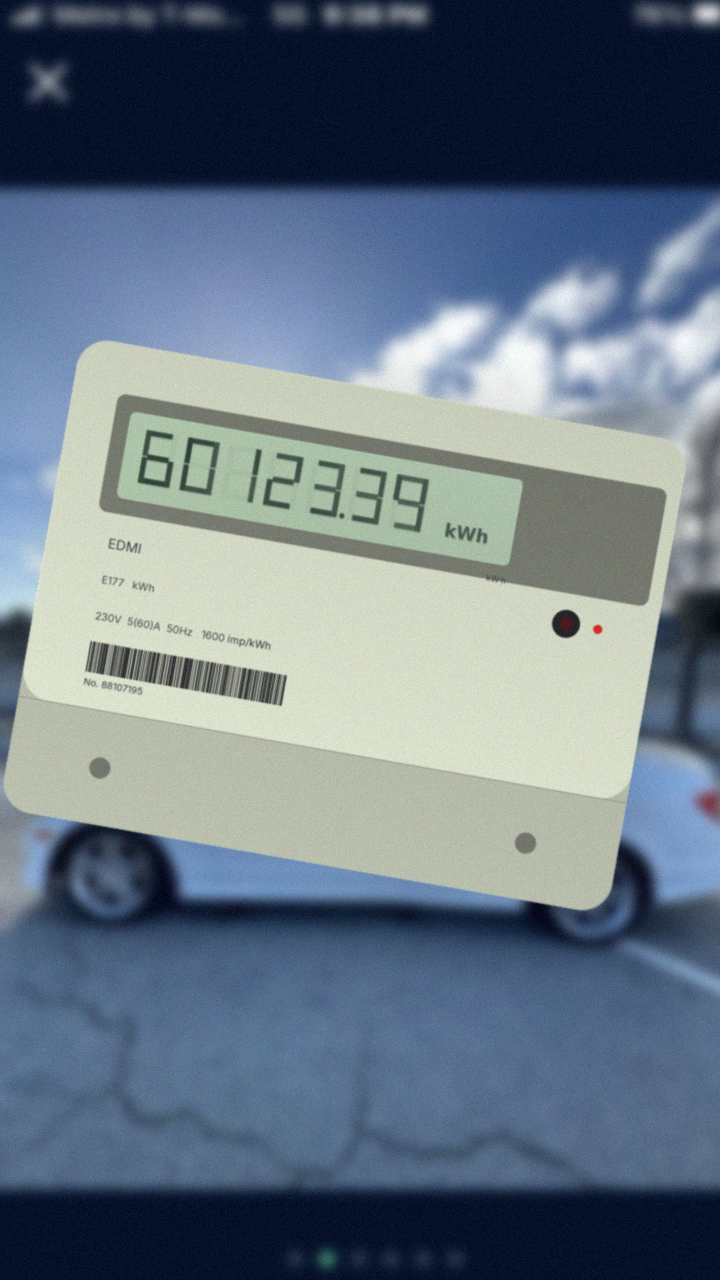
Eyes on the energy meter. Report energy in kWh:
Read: 60123.39 kWh
